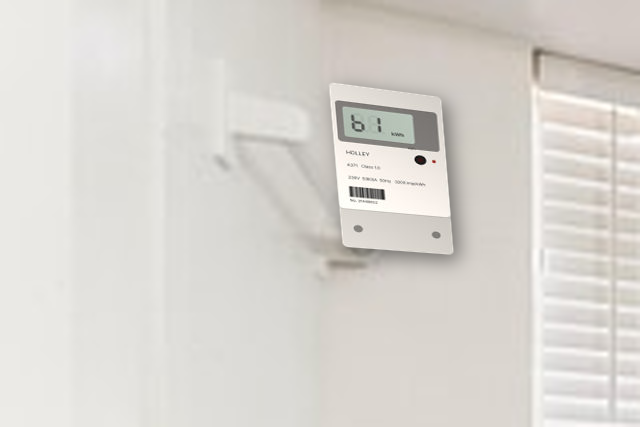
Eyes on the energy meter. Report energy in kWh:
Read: 61 kWh
